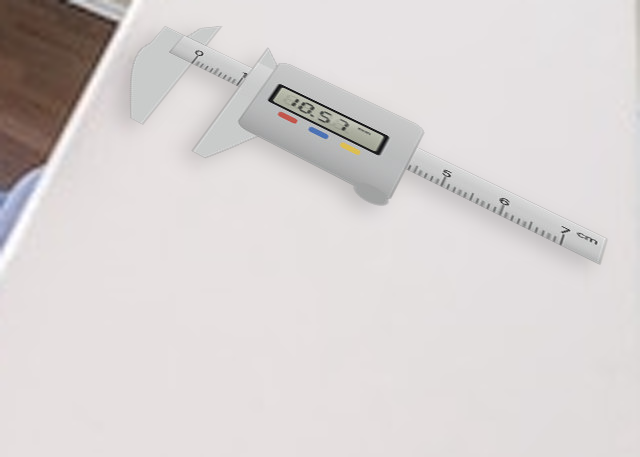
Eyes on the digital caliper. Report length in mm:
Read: 10.57 mm
